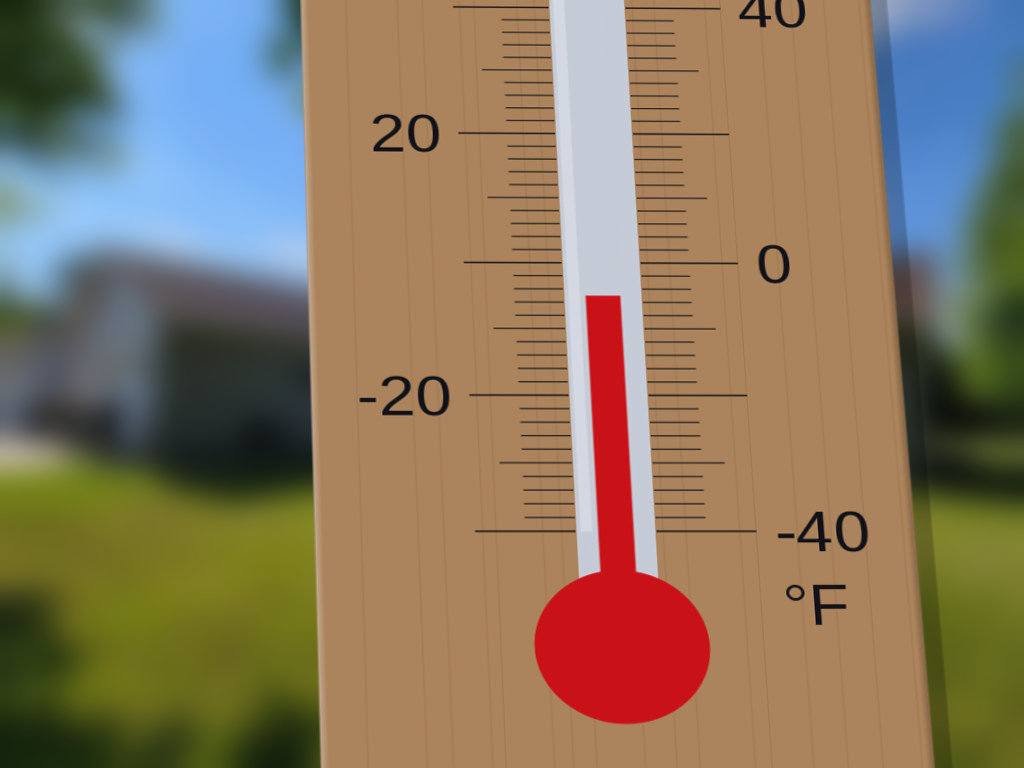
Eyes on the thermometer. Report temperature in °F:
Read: -5 °F
